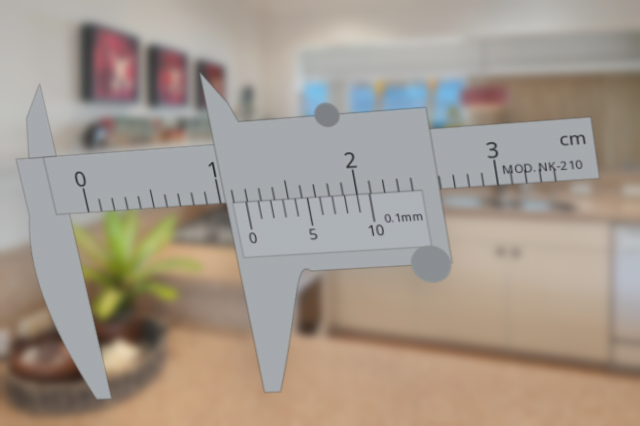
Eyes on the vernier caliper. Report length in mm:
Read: 11.9 mm
